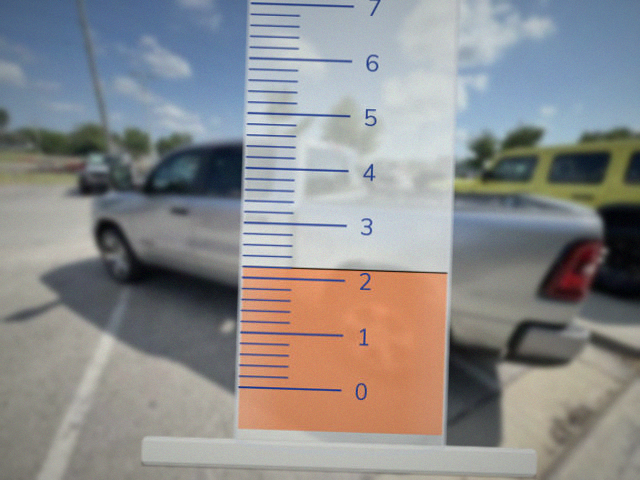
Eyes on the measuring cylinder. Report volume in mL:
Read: 2.2 mL
